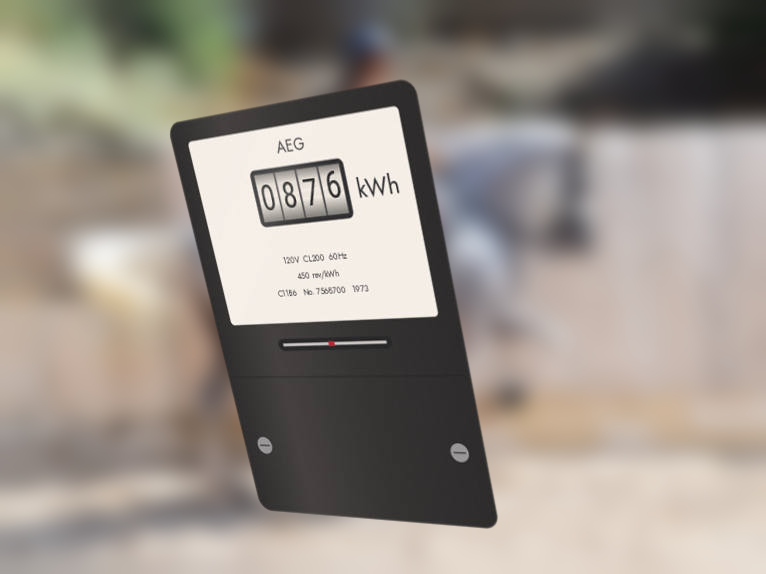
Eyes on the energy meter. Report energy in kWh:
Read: 876 kWh
